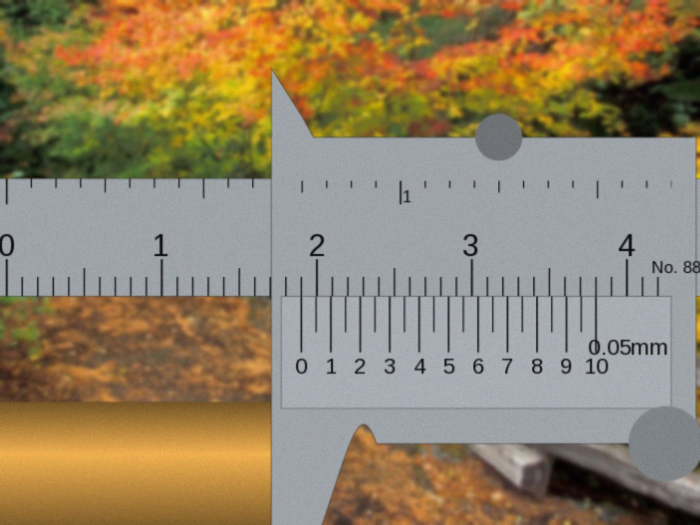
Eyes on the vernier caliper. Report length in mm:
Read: 19.0 mm
